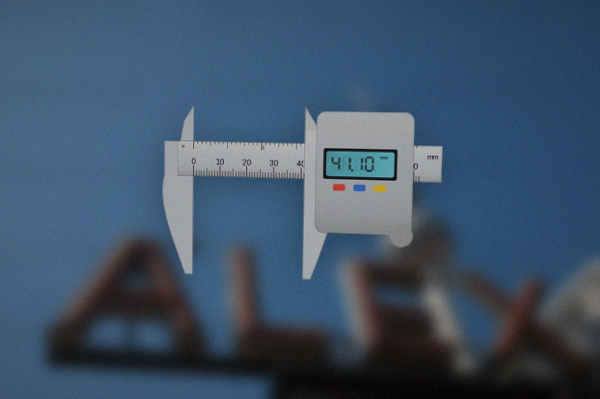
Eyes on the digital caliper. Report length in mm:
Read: 41.10 mm
